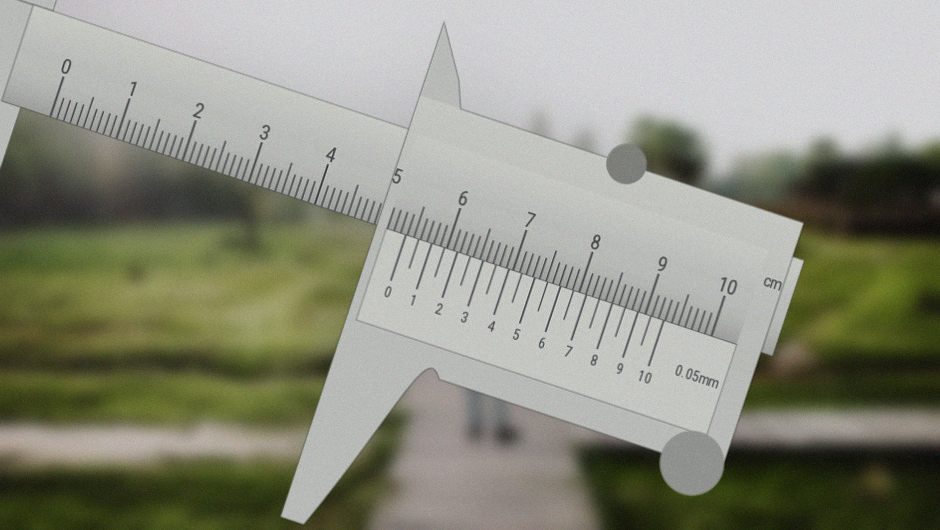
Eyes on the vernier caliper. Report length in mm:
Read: 53.8 mm
